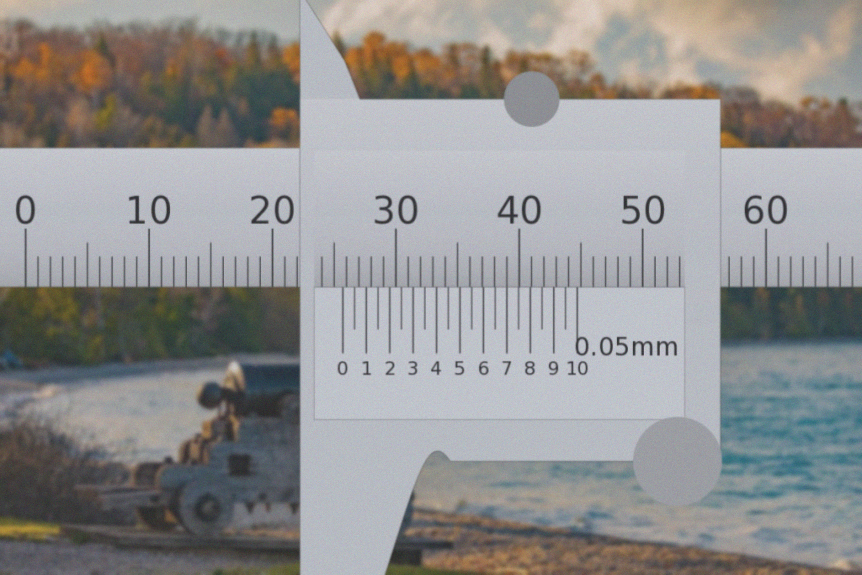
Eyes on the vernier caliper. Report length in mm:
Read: 25.7 mm
